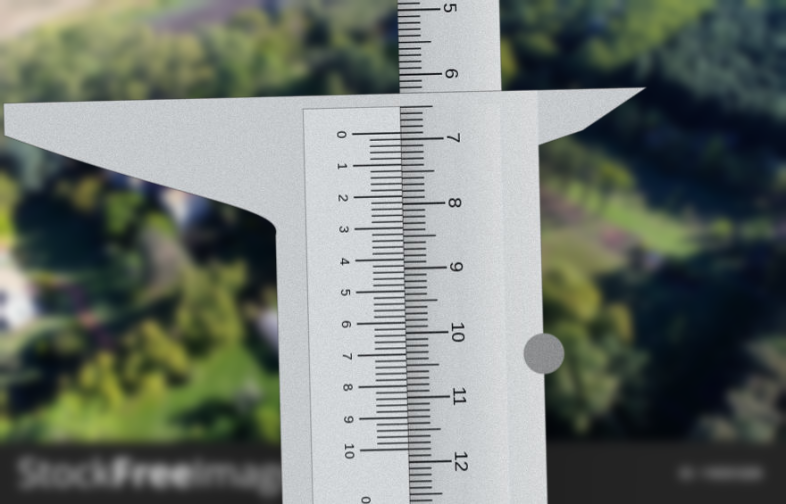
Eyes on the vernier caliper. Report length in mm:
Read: 69.0 mm
